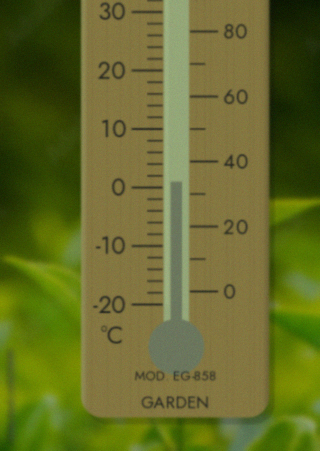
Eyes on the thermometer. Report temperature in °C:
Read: 1 °C
